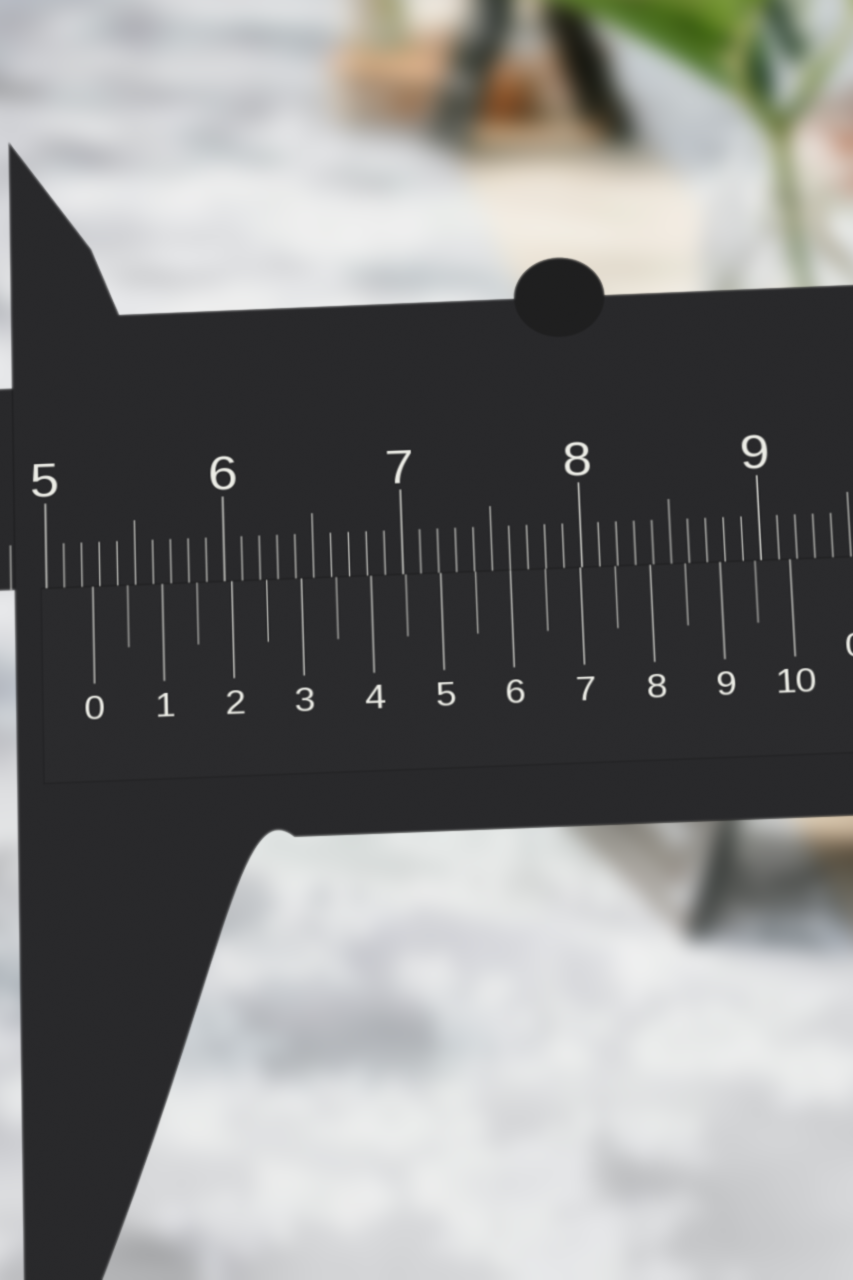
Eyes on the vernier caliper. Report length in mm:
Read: 52.6 mm
